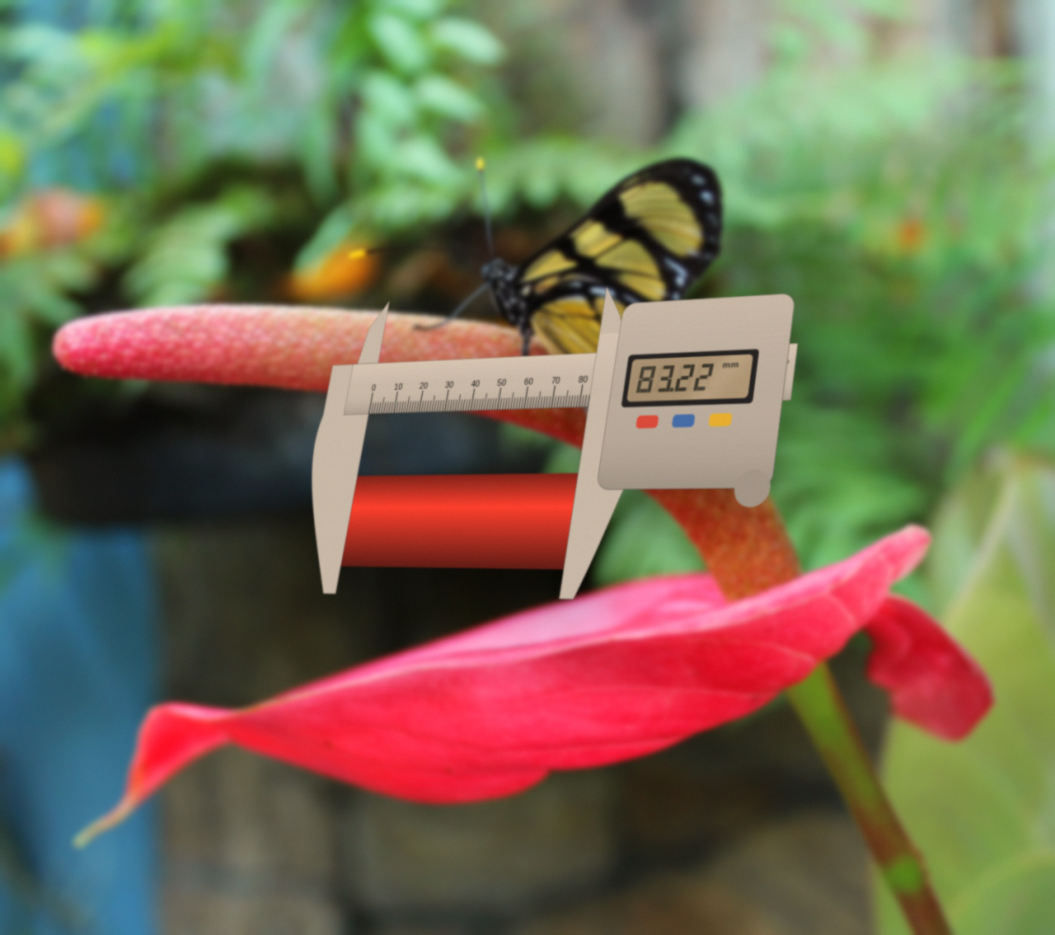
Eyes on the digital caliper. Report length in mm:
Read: 83.22 mm
